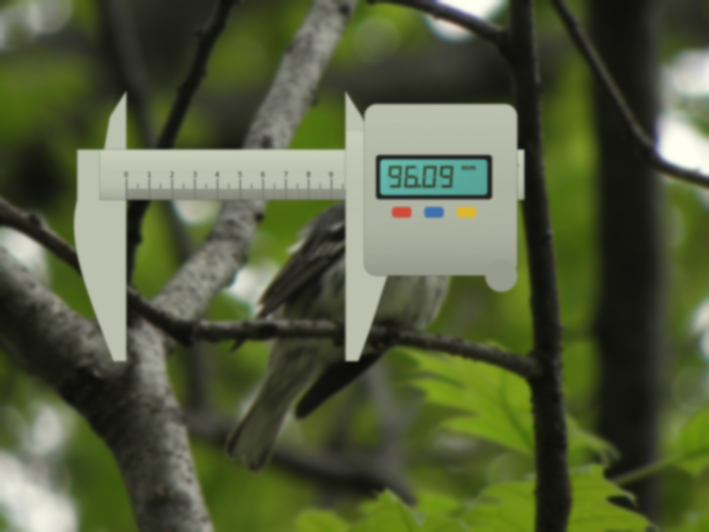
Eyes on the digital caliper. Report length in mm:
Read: 96.09 mm
